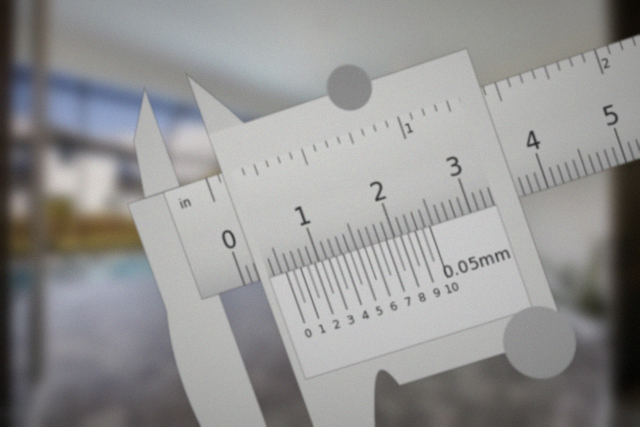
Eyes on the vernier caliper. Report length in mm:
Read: 5.6 mm
